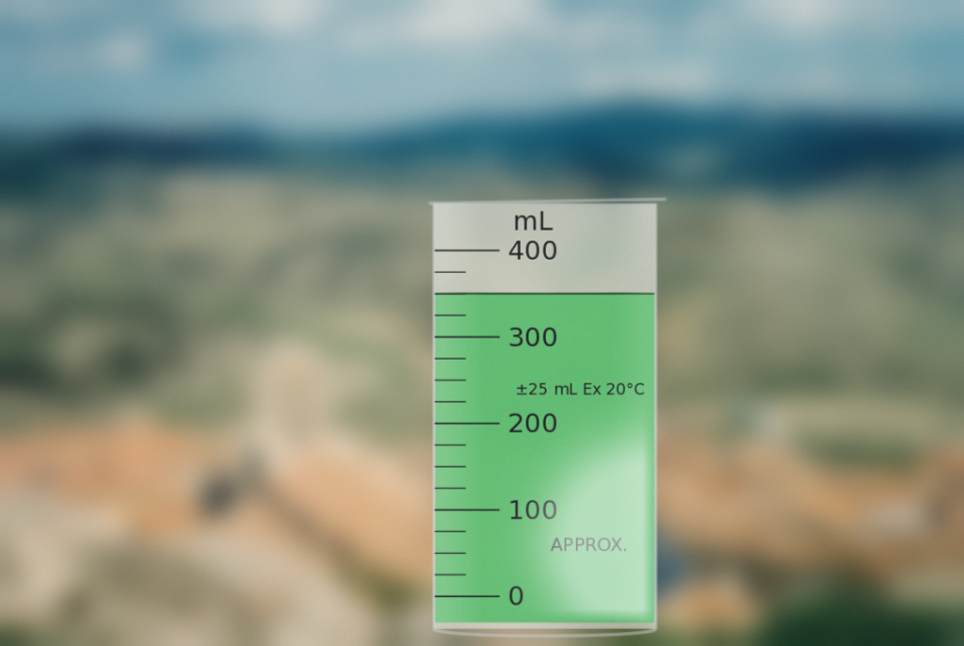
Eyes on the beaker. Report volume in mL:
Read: 350 mL
